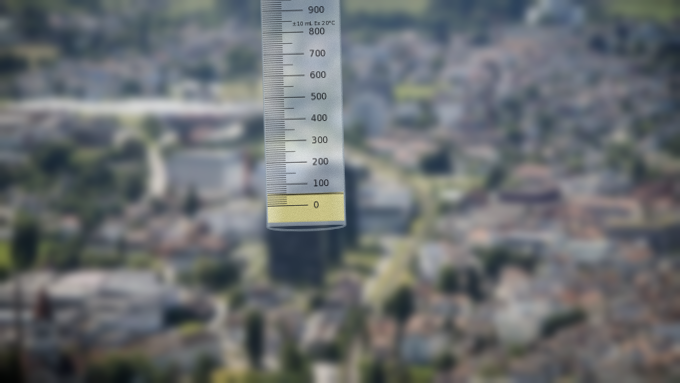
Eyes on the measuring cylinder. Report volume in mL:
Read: 50 mL
